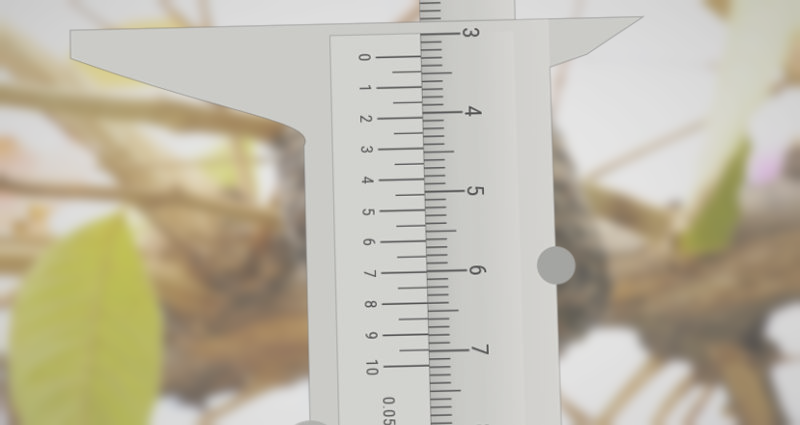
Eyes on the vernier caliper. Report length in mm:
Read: 32.8 mm
